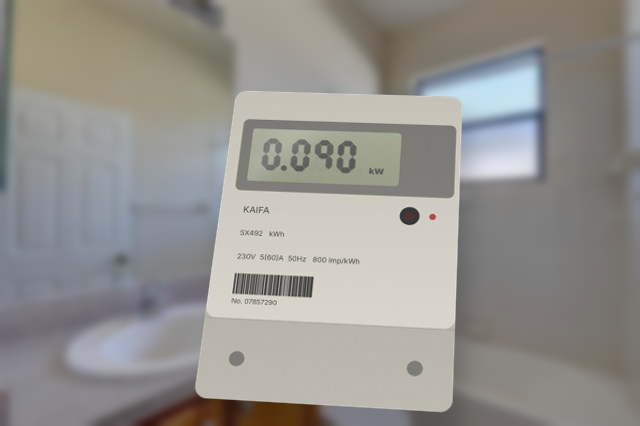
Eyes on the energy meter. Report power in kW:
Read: 0.090 kW
